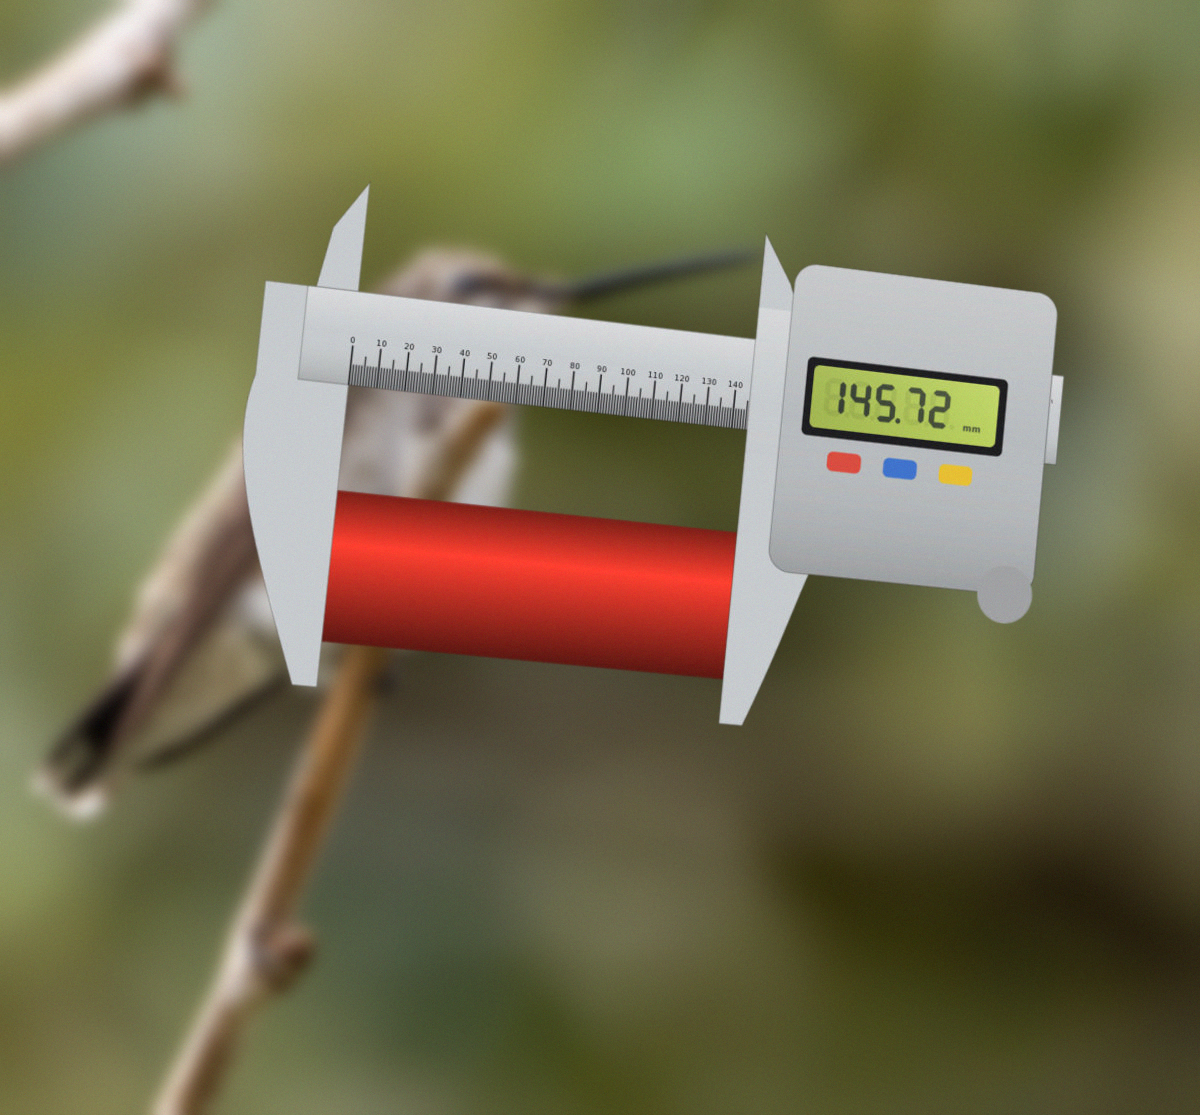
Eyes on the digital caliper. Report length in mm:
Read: 145.72 mm
